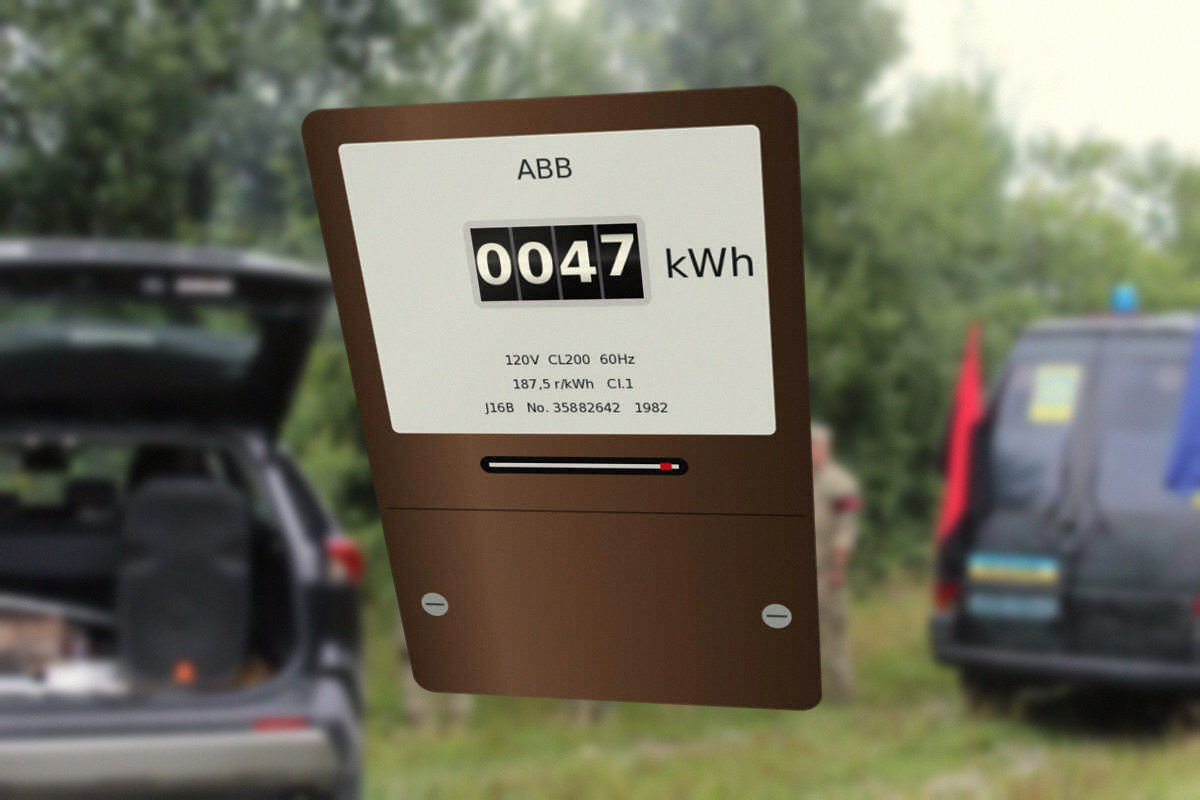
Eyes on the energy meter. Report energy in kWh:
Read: 47 kWh
